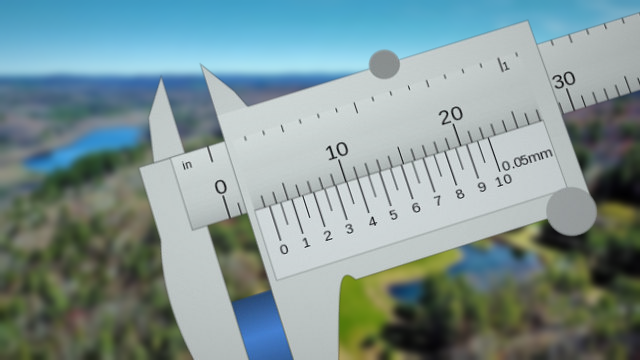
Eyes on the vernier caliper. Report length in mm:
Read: 3.4 mm
